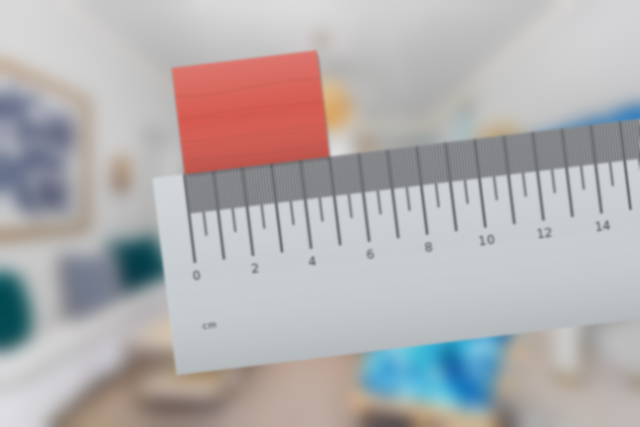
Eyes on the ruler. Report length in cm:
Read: 5 cm
